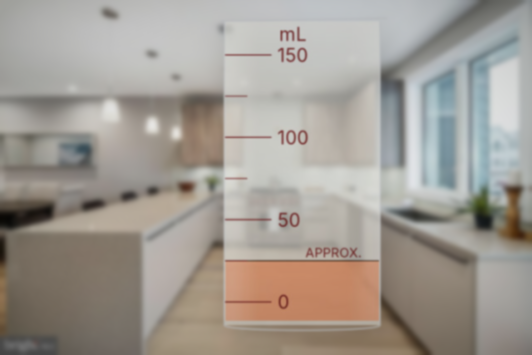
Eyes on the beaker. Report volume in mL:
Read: 25 mL
